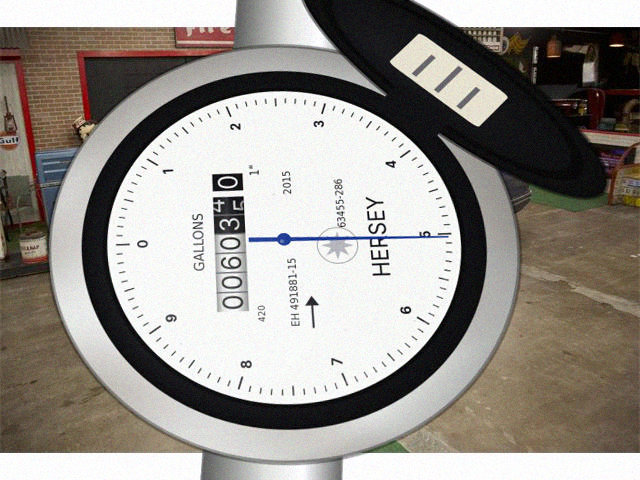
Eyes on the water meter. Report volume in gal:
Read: 60345.0 gal
